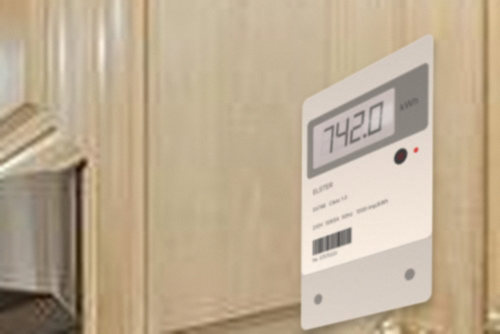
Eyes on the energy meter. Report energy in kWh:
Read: 742.0 kWh
